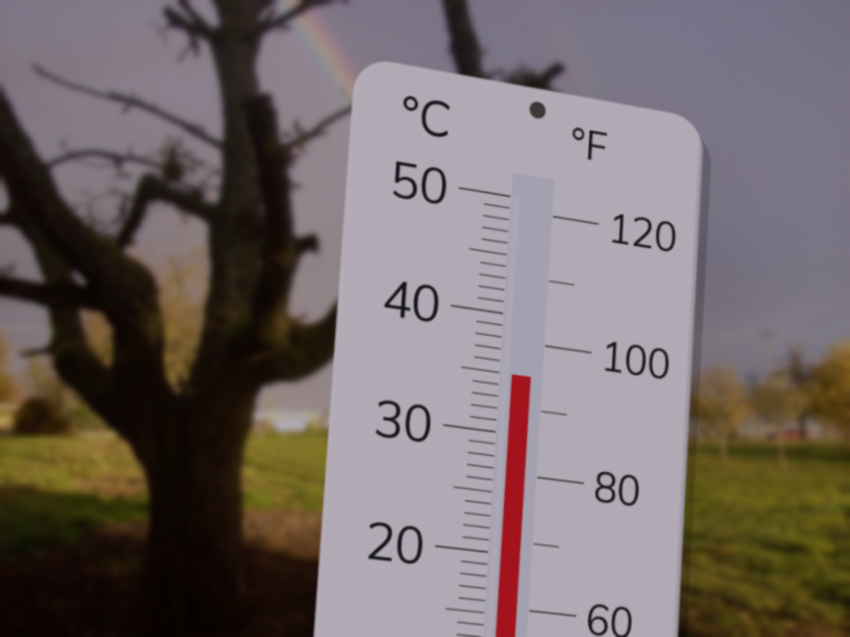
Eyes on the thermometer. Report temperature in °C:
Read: 35 °C
